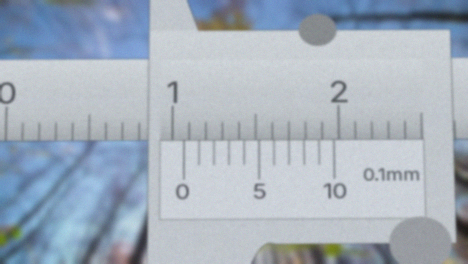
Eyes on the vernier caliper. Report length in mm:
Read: 10.7 mm
